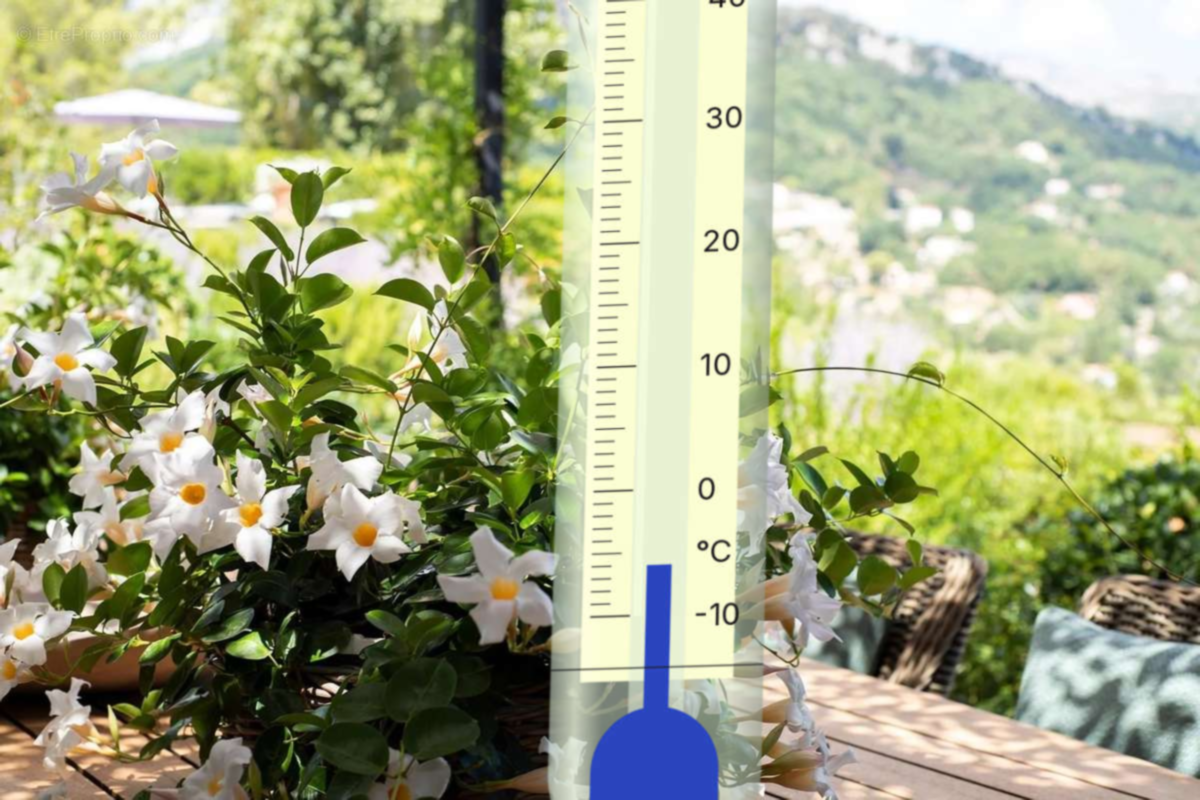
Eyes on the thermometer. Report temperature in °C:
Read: -6 °C
